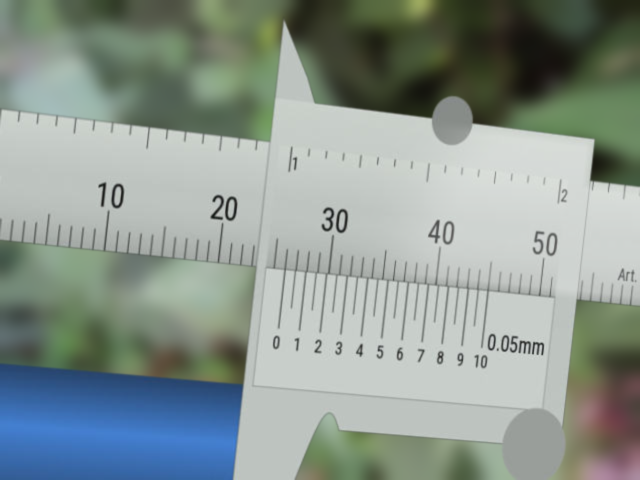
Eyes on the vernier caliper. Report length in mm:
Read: 26.0 mm
